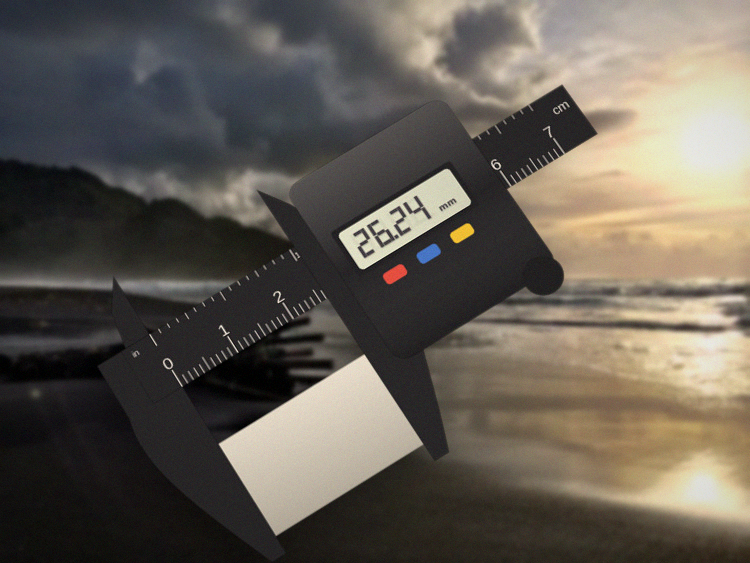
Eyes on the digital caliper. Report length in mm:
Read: 26.24 mm
